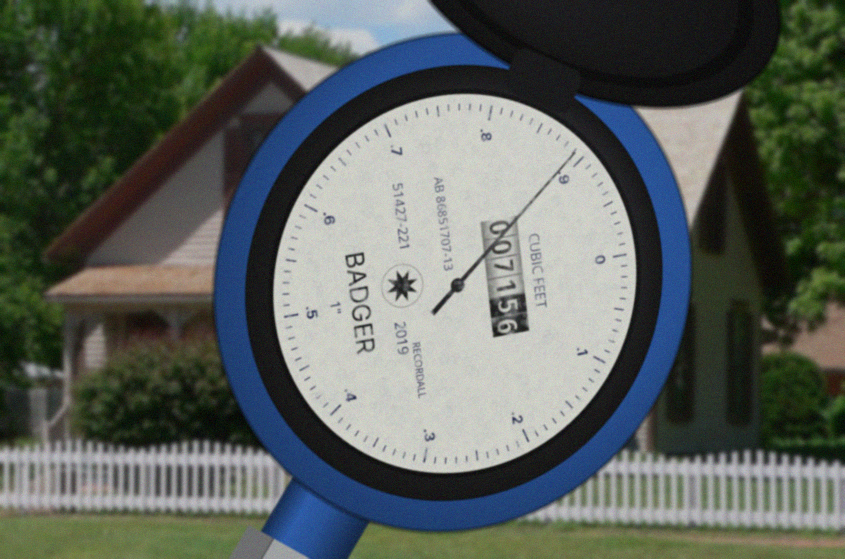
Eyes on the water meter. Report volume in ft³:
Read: 7155.89 ft³
